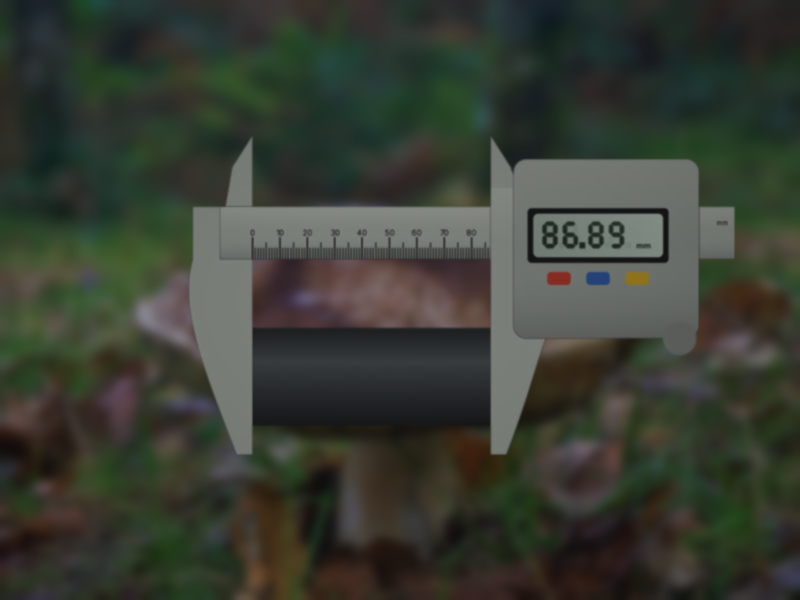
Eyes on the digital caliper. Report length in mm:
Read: 86.89 mm
